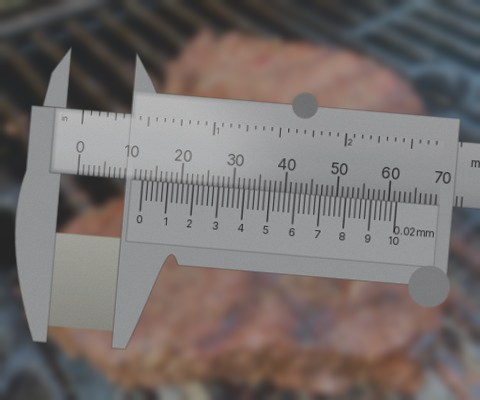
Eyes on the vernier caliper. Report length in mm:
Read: 12.5 mm
